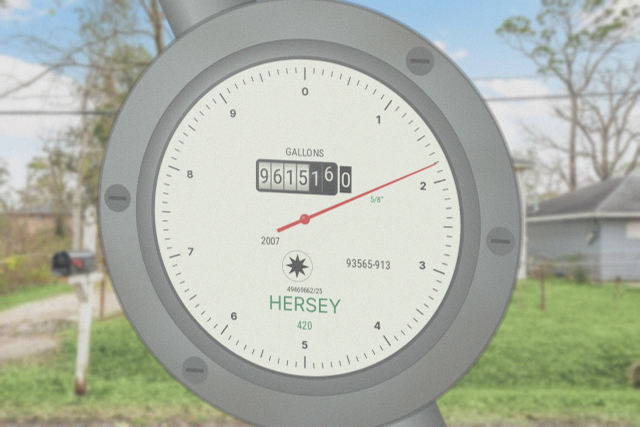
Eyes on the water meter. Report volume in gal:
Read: 9615161.8 gal
